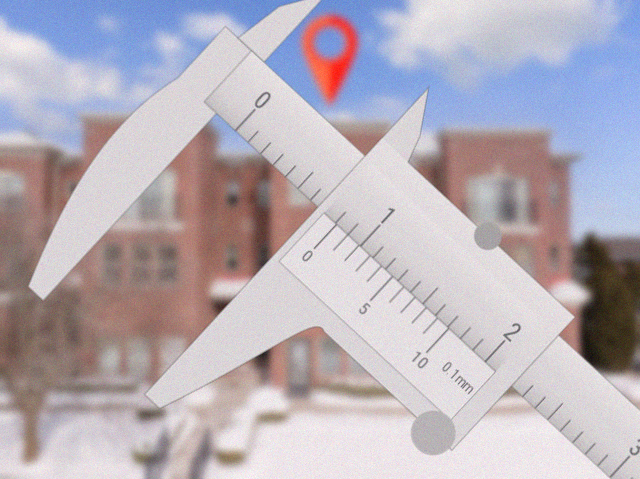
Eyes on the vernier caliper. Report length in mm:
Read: 8.1 mm
